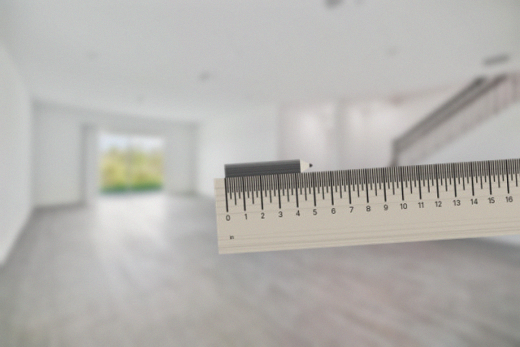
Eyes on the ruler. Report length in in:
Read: 5 in
